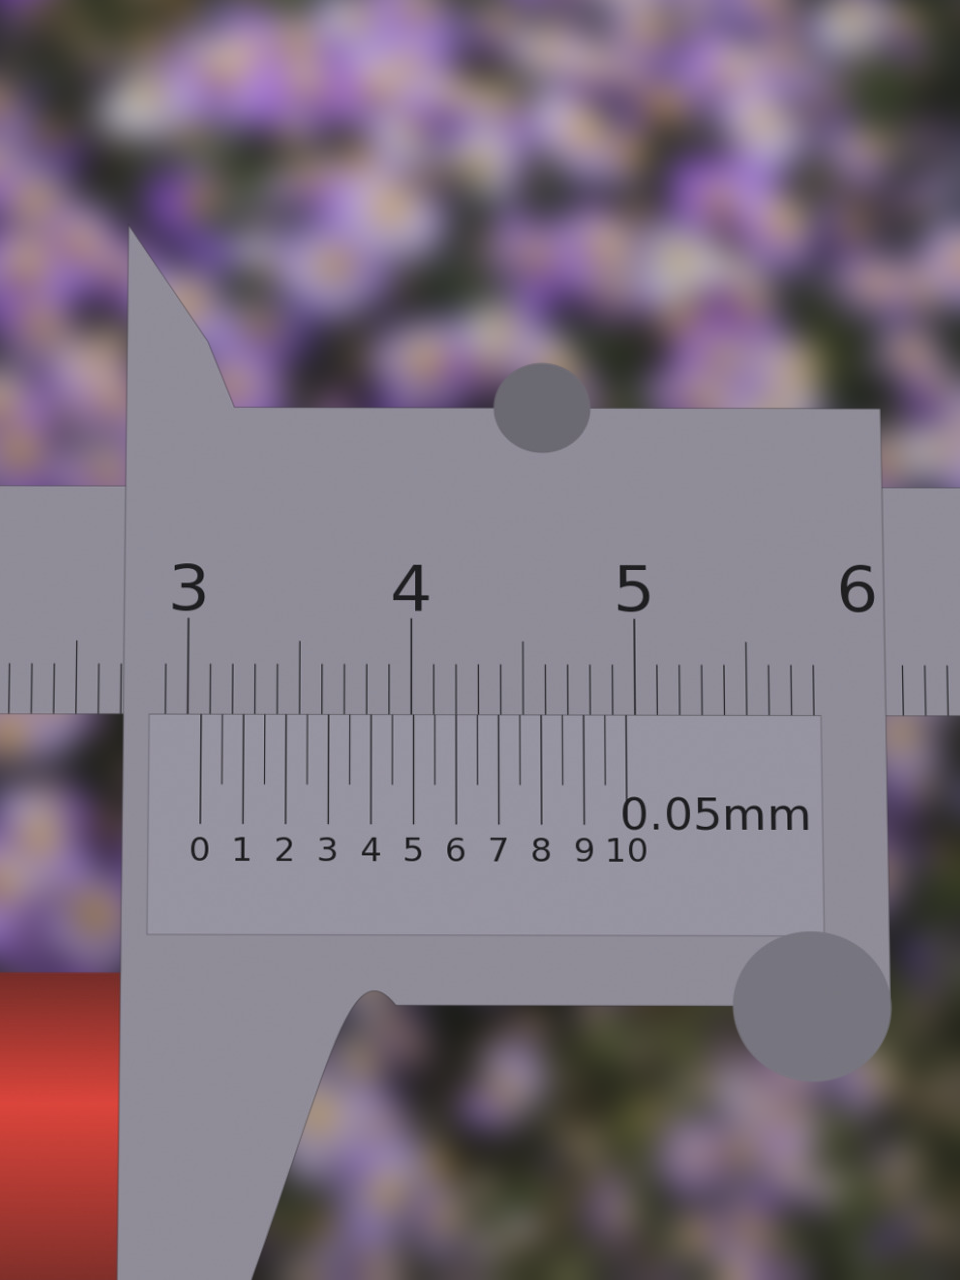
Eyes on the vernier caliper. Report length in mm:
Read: 30.6 mm
